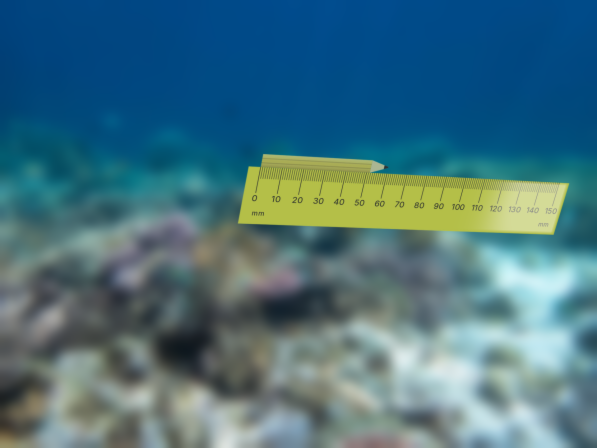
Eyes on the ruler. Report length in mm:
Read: 60 mm
